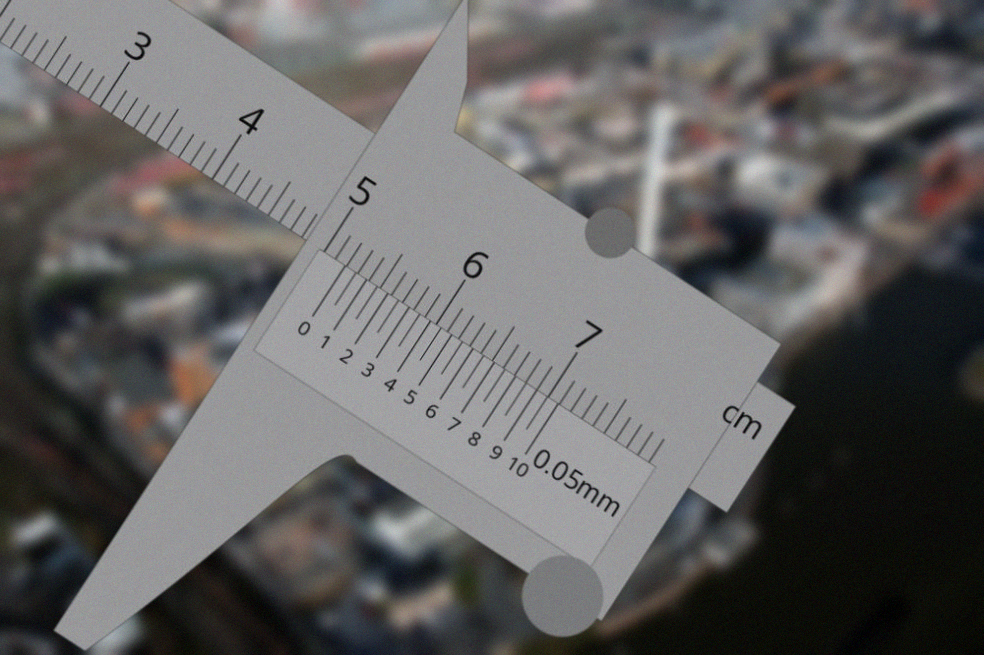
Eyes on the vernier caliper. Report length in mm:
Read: 51.9 mm
